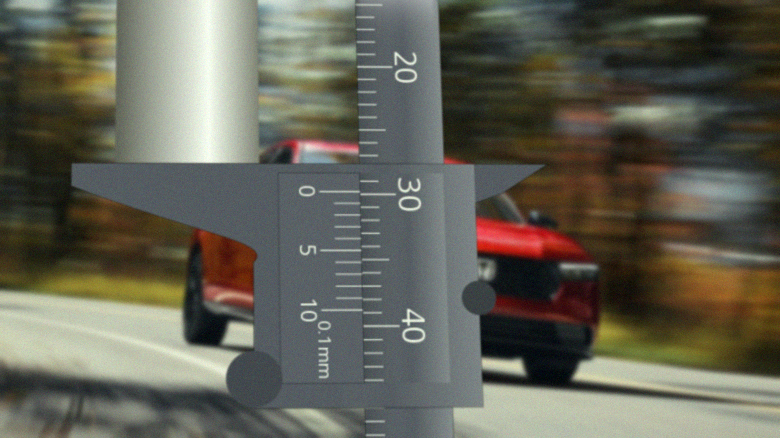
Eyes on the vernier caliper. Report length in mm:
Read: 29.8 mm
